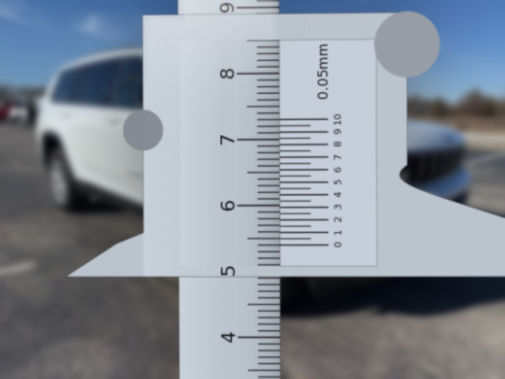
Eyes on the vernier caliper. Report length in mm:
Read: 54.0 mm
